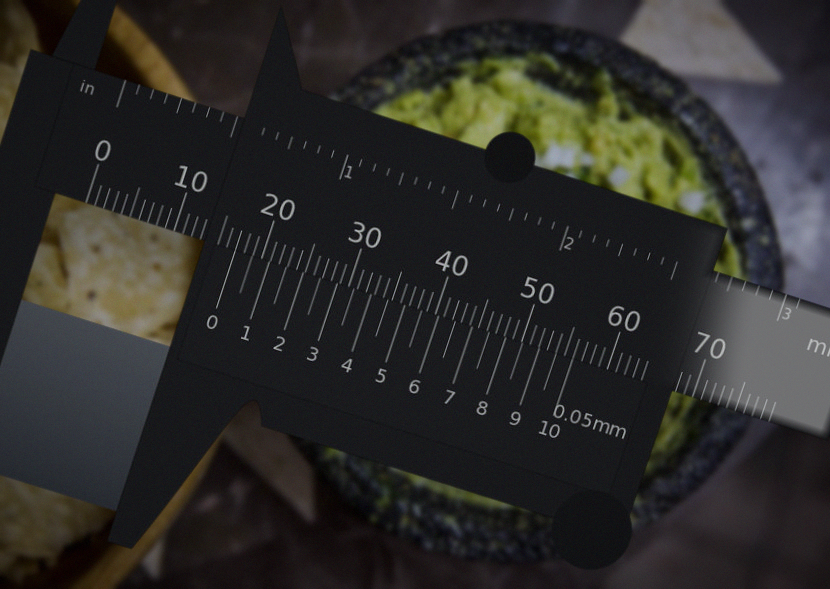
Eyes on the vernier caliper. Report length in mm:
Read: 17.0 mm
